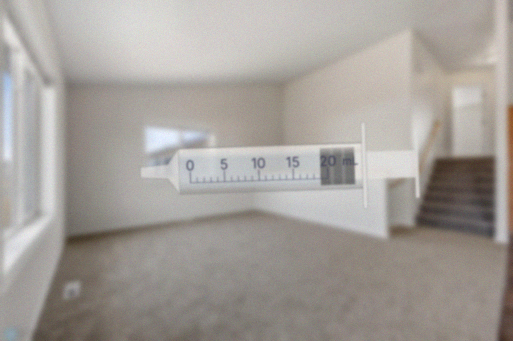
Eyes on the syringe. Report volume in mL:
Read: 19 mL
